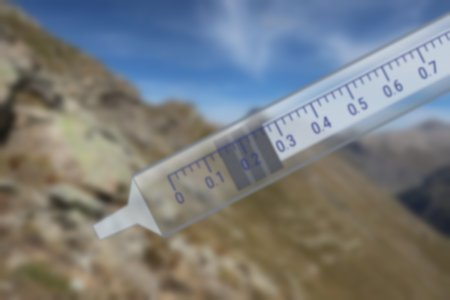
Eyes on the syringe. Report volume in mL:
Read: 0.14 mL
